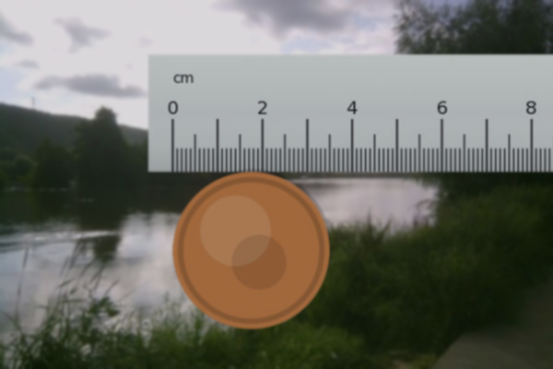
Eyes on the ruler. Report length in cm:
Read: 3.5 cm
